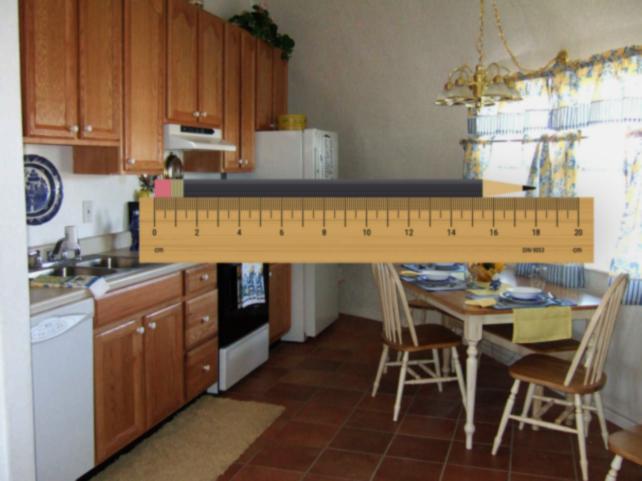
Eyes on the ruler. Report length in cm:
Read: 18 cm
